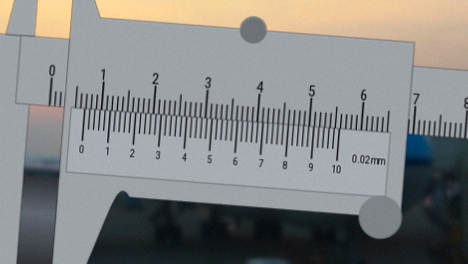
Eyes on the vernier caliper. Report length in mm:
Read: 6.8 mm
